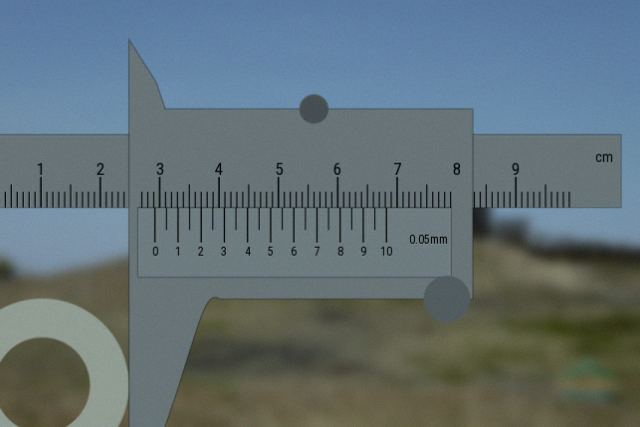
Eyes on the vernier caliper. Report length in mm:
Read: 29.2 mm
